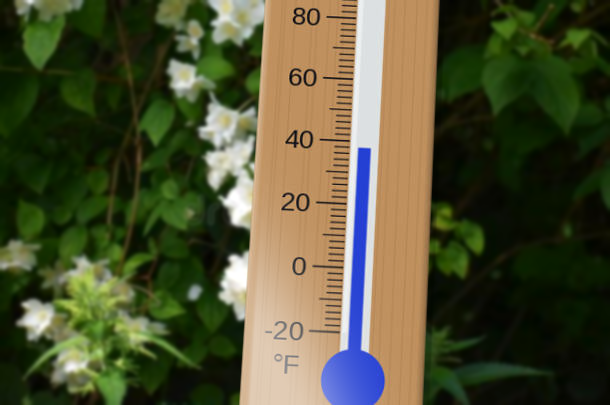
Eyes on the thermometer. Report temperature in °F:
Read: 38 °F
